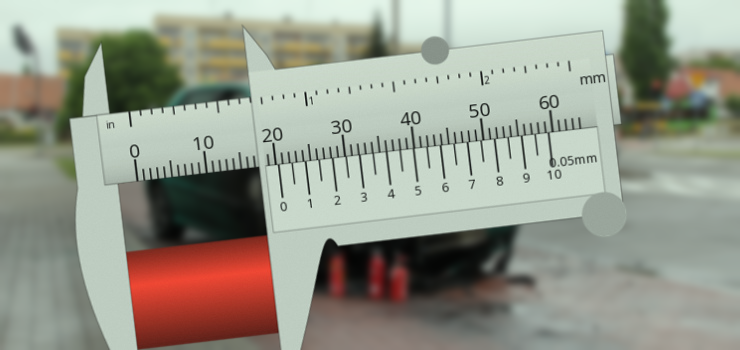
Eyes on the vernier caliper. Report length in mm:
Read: 20.4 mm
